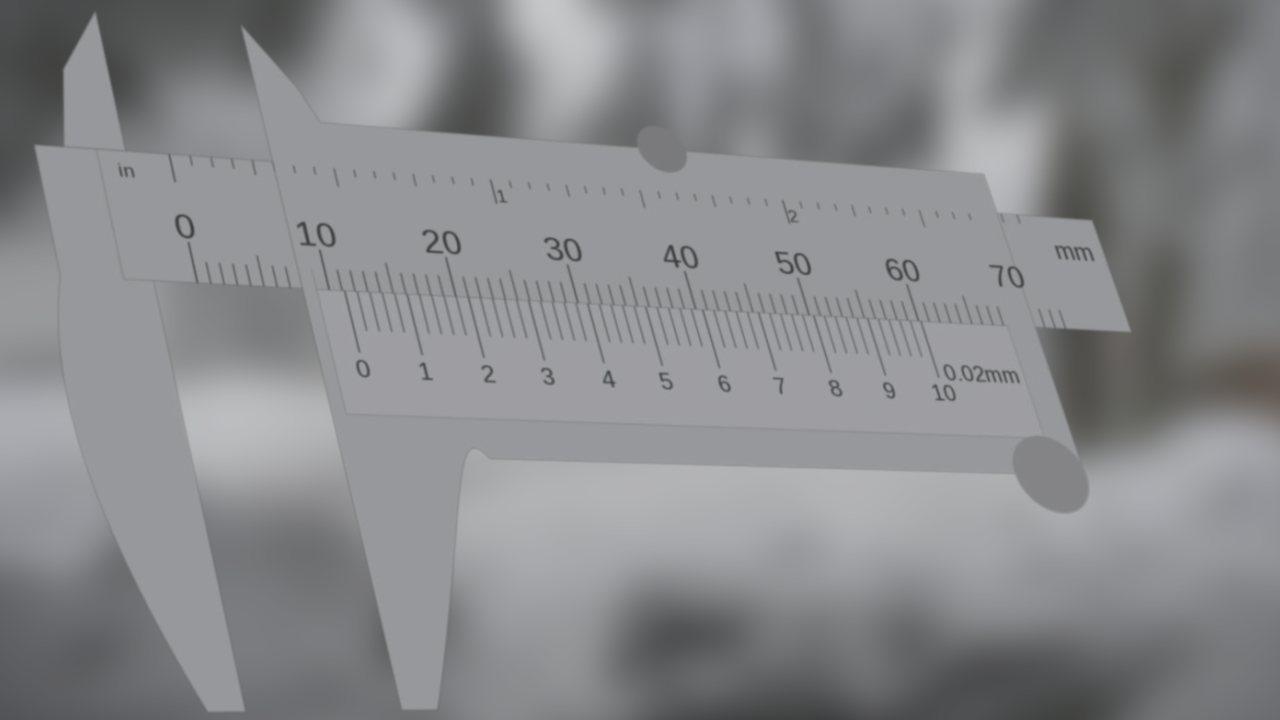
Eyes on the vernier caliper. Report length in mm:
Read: 11.2 mm
